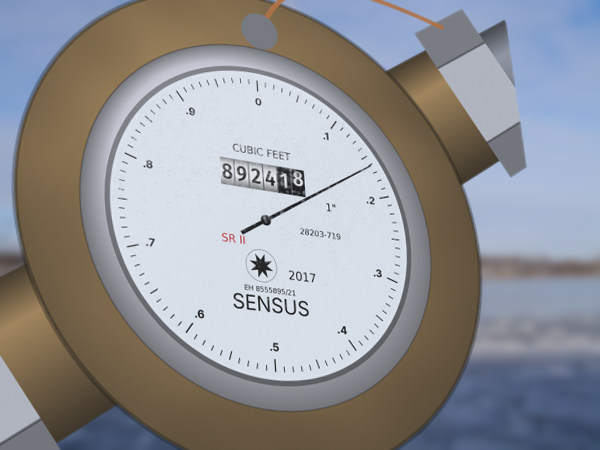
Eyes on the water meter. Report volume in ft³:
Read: 892418.16 ft³
